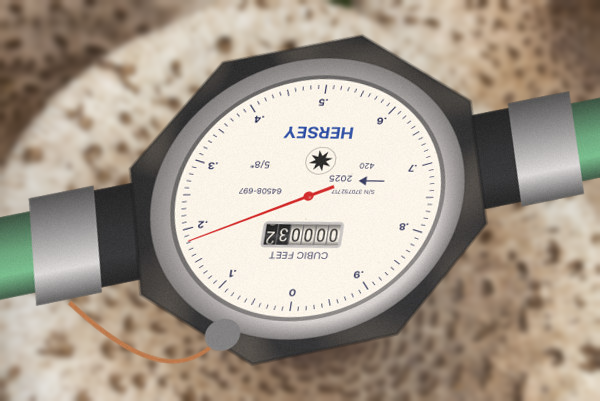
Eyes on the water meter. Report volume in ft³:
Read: 32.18 ft³
